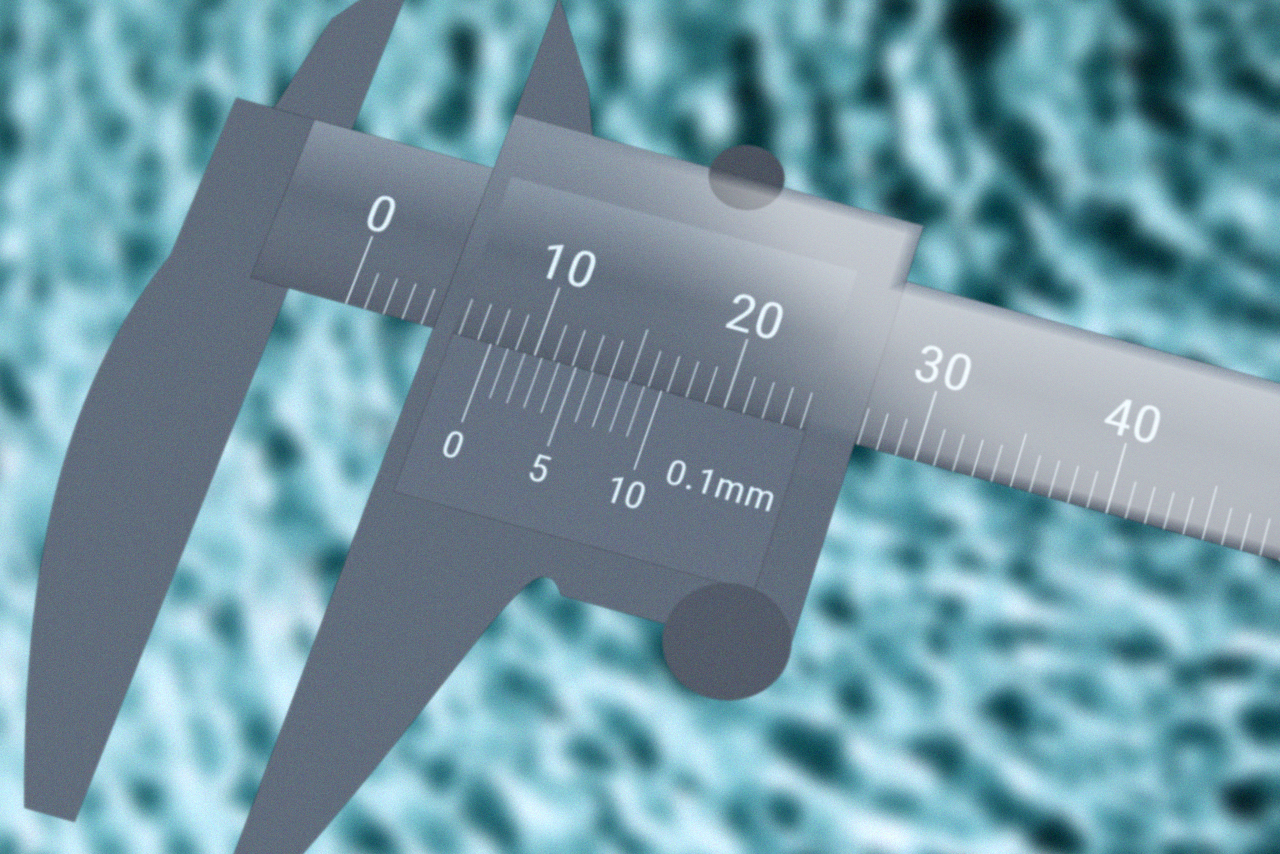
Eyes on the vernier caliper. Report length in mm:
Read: 7.7 mm
